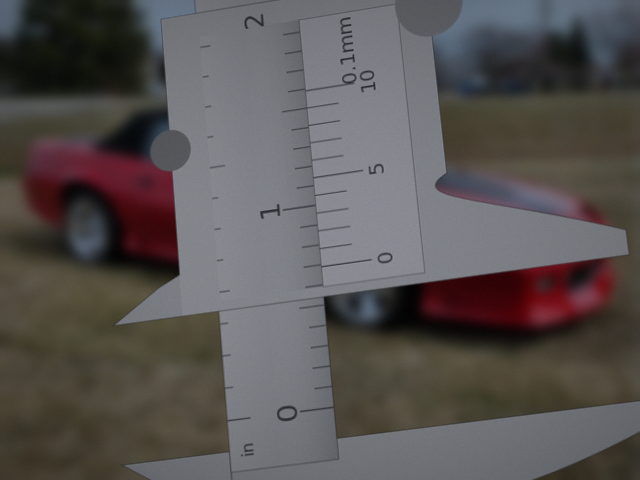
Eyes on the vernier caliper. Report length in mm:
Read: 6.9 mm
